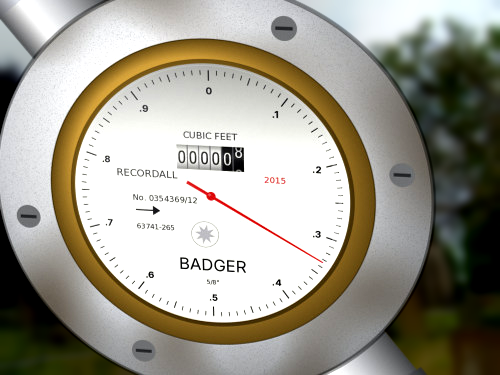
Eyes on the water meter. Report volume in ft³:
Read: 8.33 ft³
